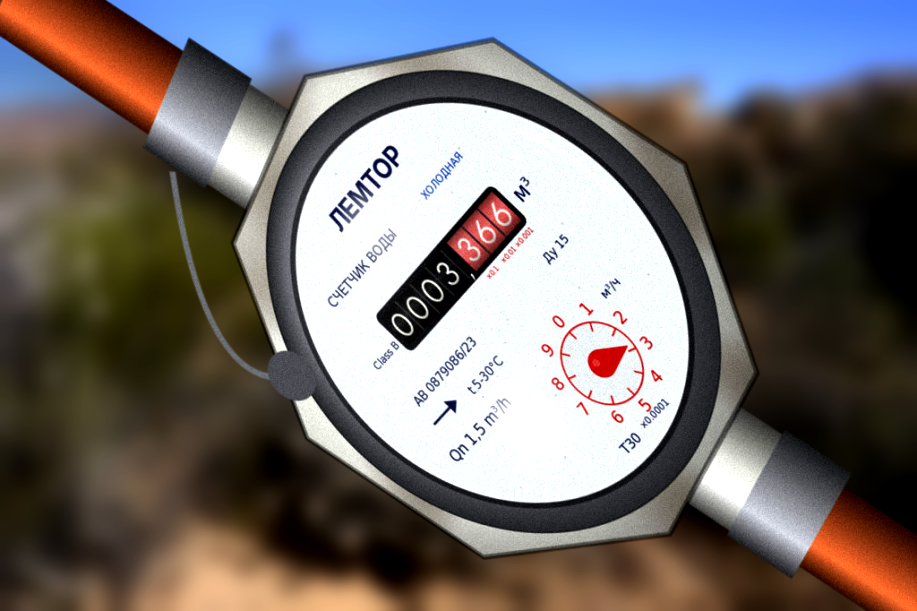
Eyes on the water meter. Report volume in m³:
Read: 3.3662 m³
